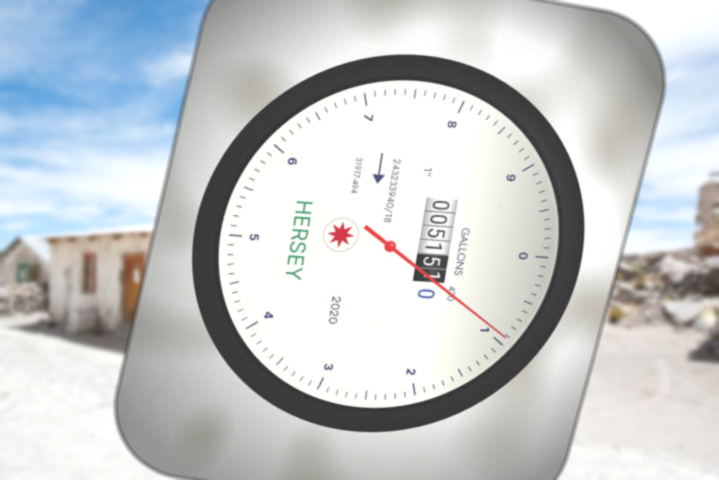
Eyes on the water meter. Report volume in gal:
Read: 51510.9 gal
